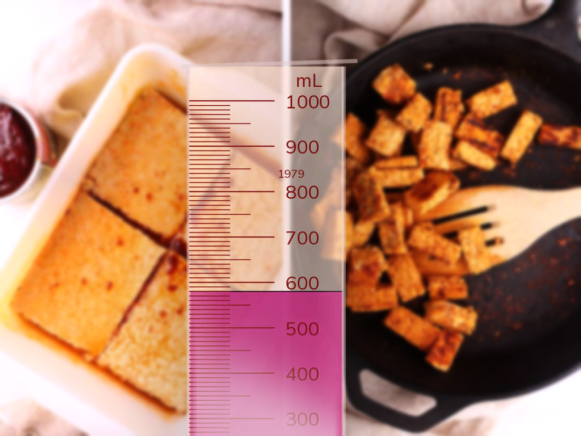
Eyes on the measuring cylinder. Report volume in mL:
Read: 580 mL
